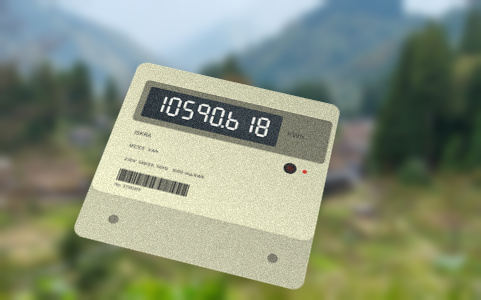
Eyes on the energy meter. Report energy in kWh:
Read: 10590.618 kWh
